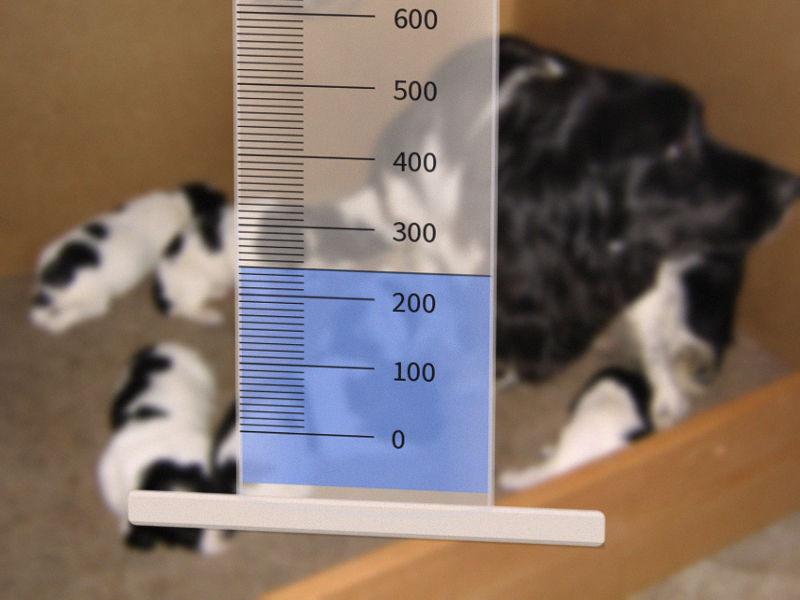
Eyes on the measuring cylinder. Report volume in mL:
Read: 240 mL
